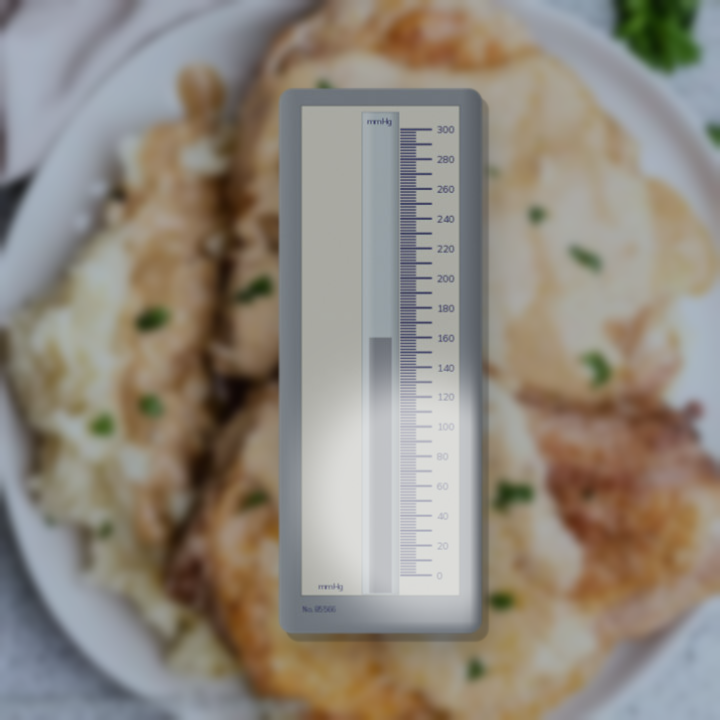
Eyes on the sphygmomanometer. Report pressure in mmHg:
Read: 160 mmHg
